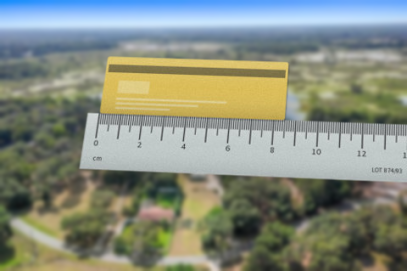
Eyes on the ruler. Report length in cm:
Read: 8.5 cm
